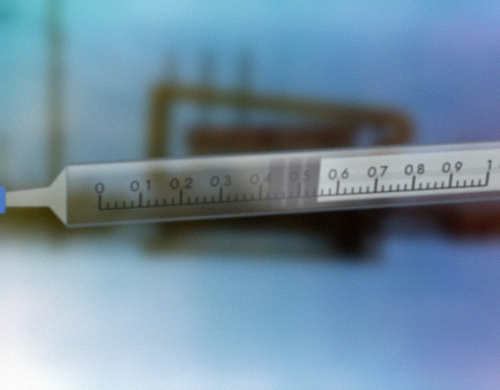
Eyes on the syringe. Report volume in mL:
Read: 0.42 mL
